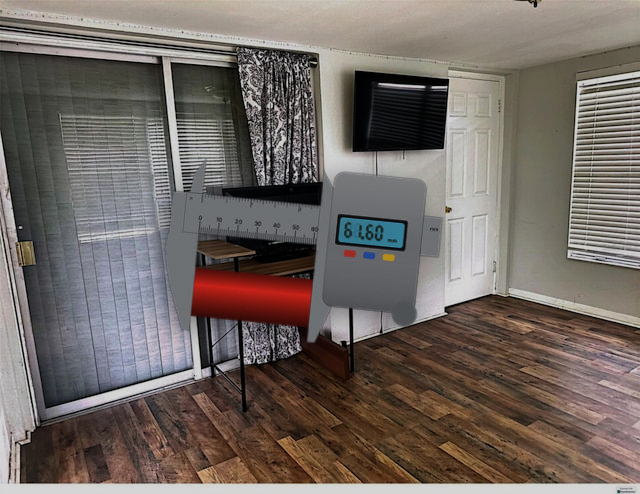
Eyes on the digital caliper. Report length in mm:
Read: 61.60 mm
